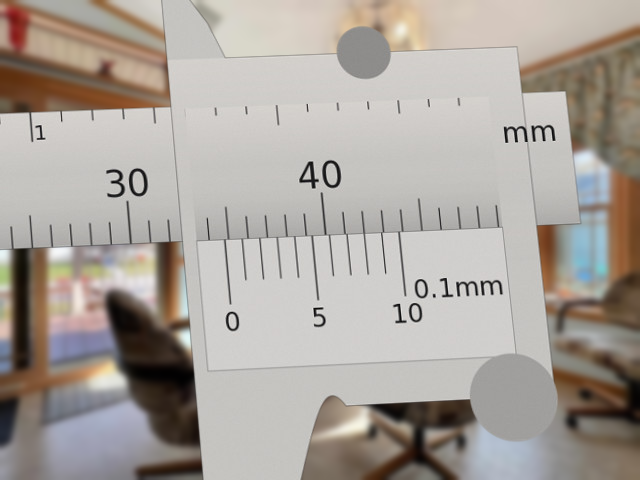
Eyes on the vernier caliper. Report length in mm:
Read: 34.8 mm
